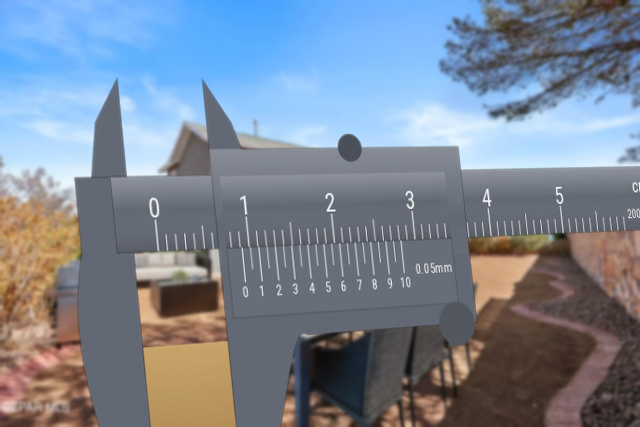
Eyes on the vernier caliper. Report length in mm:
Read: 9.2 mm
